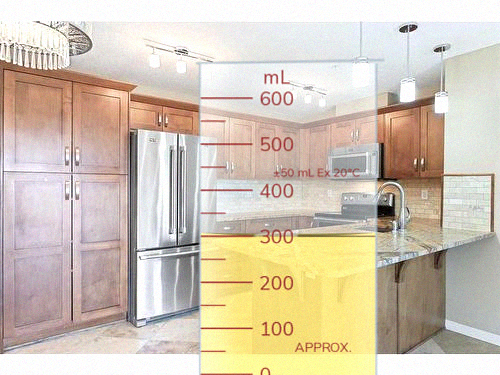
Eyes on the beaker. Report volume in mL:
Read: 300 mL
